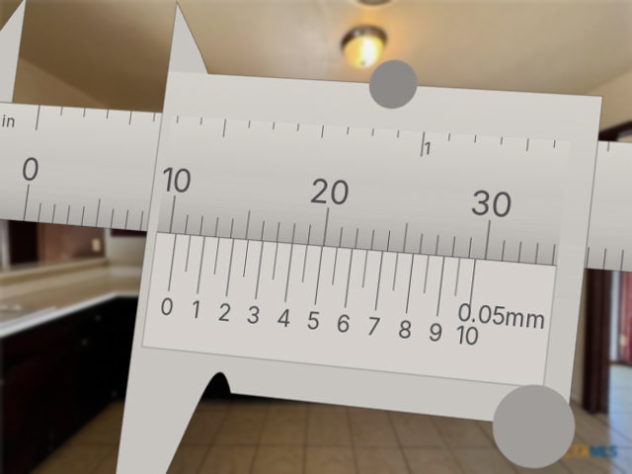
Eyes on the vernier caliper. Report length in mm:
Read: 10.4 mm
